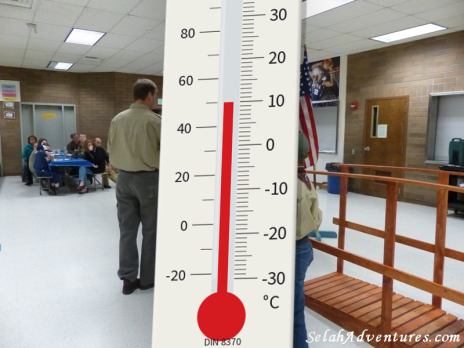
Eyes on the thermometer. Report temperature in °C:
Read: 10 °C
